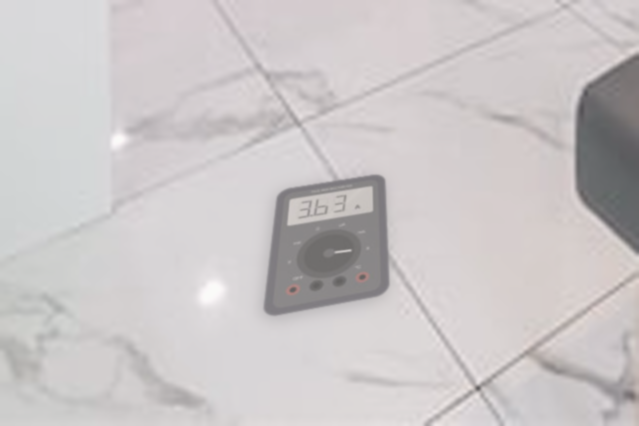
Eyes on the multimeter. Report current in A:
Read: 3.63 A
